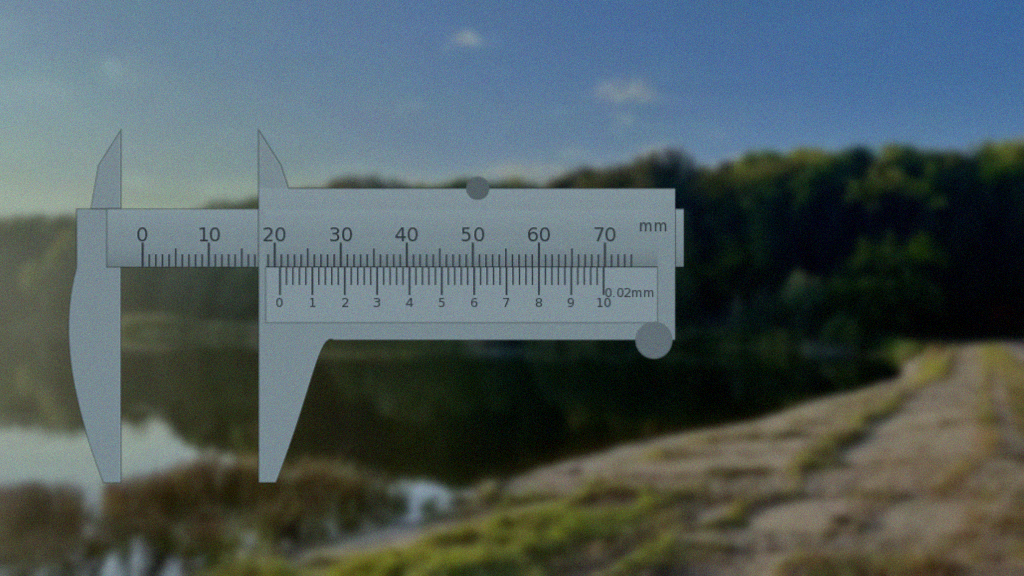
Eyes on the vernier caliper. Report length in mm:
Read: 20.8 mm
